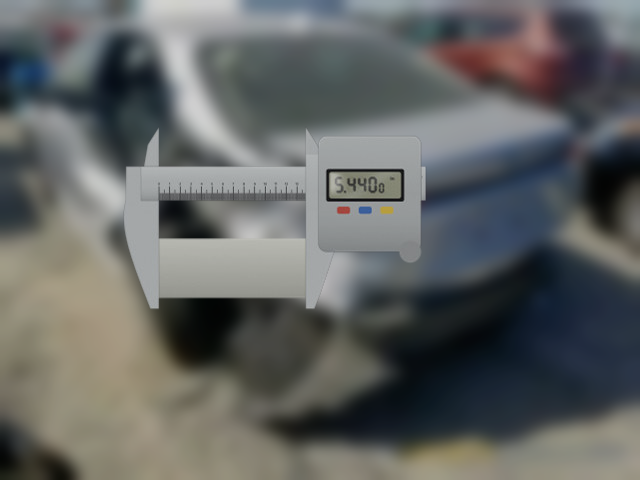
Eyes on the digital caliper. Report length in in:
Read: 5.4400 in
